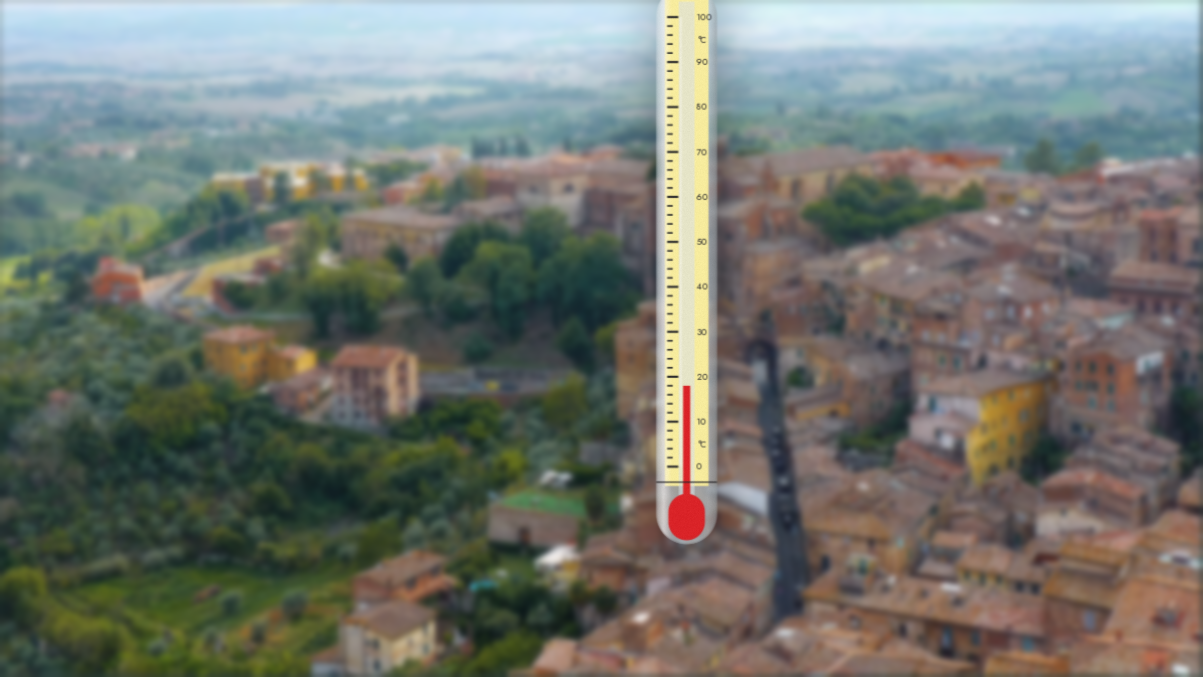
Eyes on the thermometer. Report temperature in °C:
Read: 18 °C
